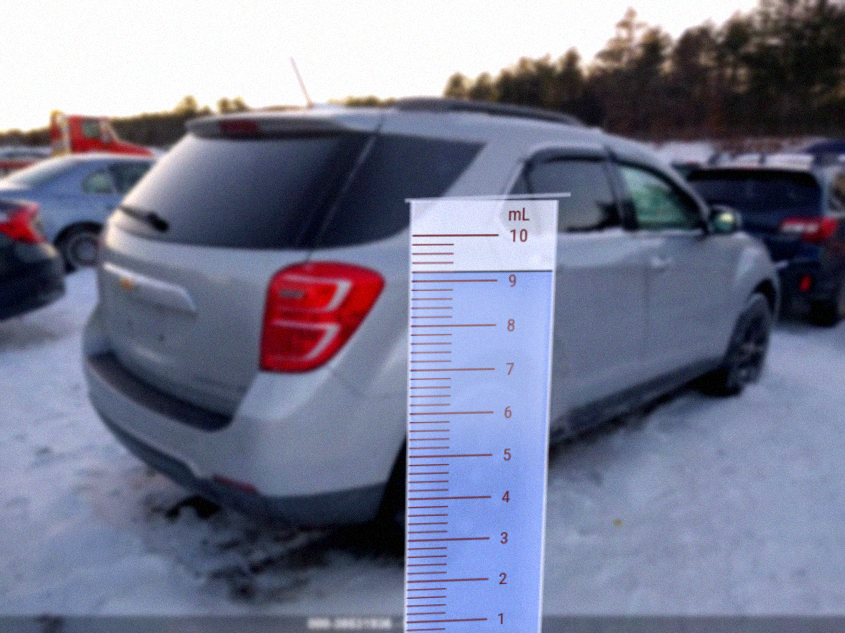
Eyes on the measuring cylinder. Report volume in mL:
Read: 9.2 mL
